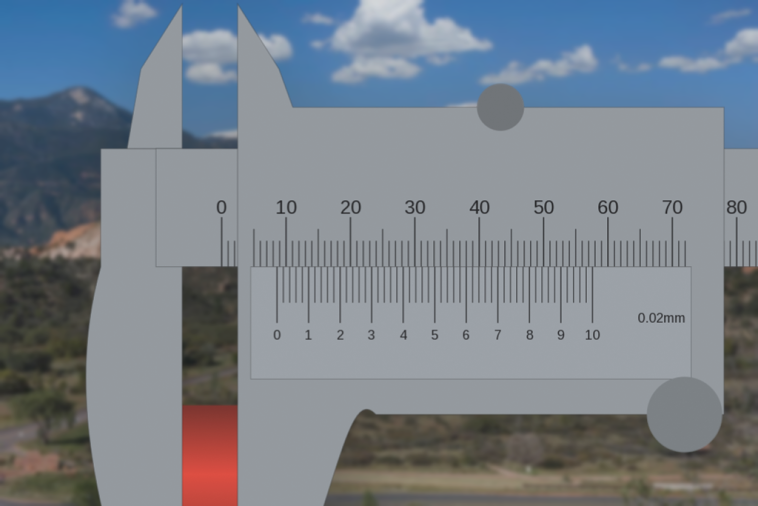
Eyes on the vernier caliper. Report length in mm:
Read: 8.6 mm
